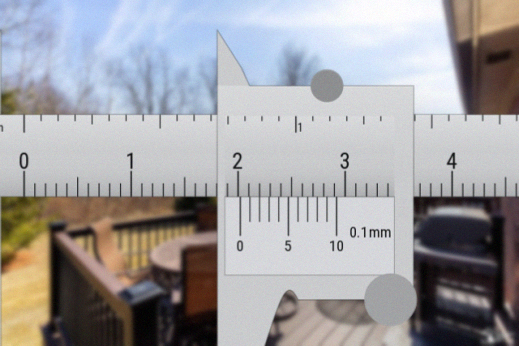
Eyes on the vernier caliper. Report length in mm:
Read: 20.2 mm
